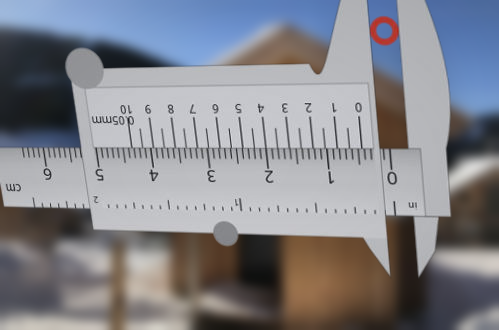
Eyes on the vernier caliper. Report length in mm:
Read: 4.4 mm
